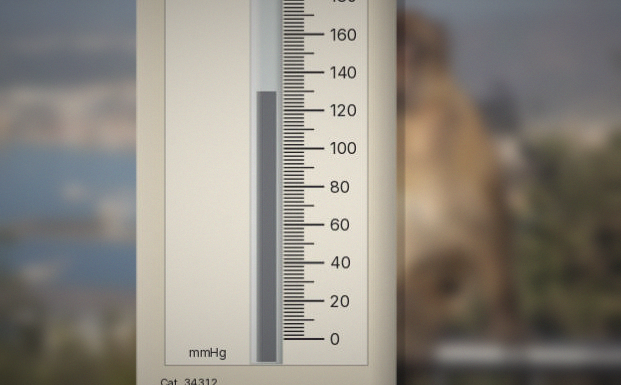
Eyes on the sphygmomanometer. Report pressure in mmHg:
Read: 130 mmHg
